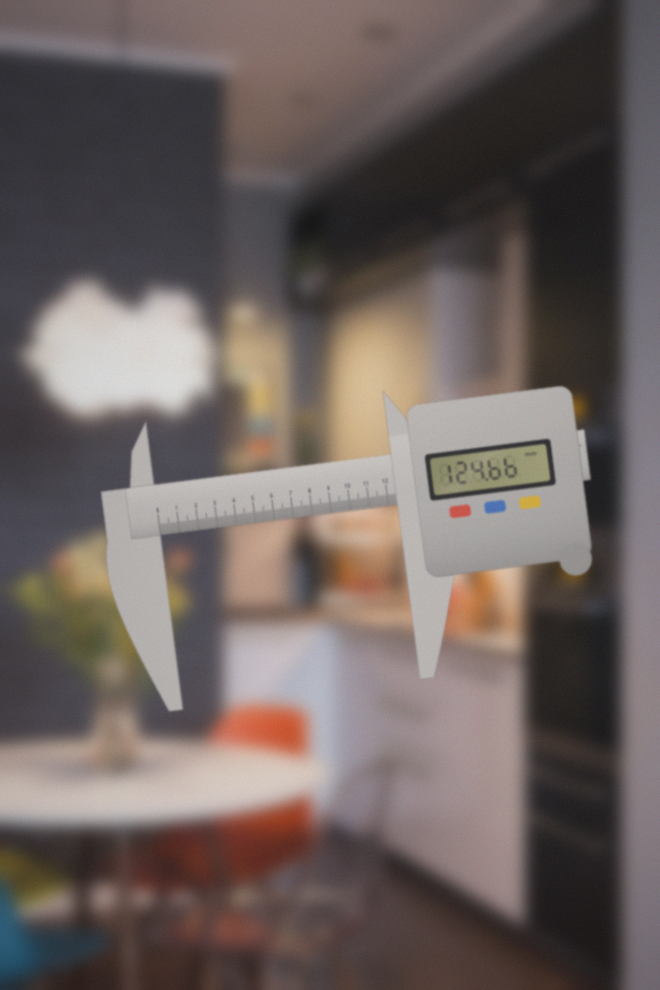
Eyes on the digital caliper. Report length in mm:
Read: 124.66 mm
